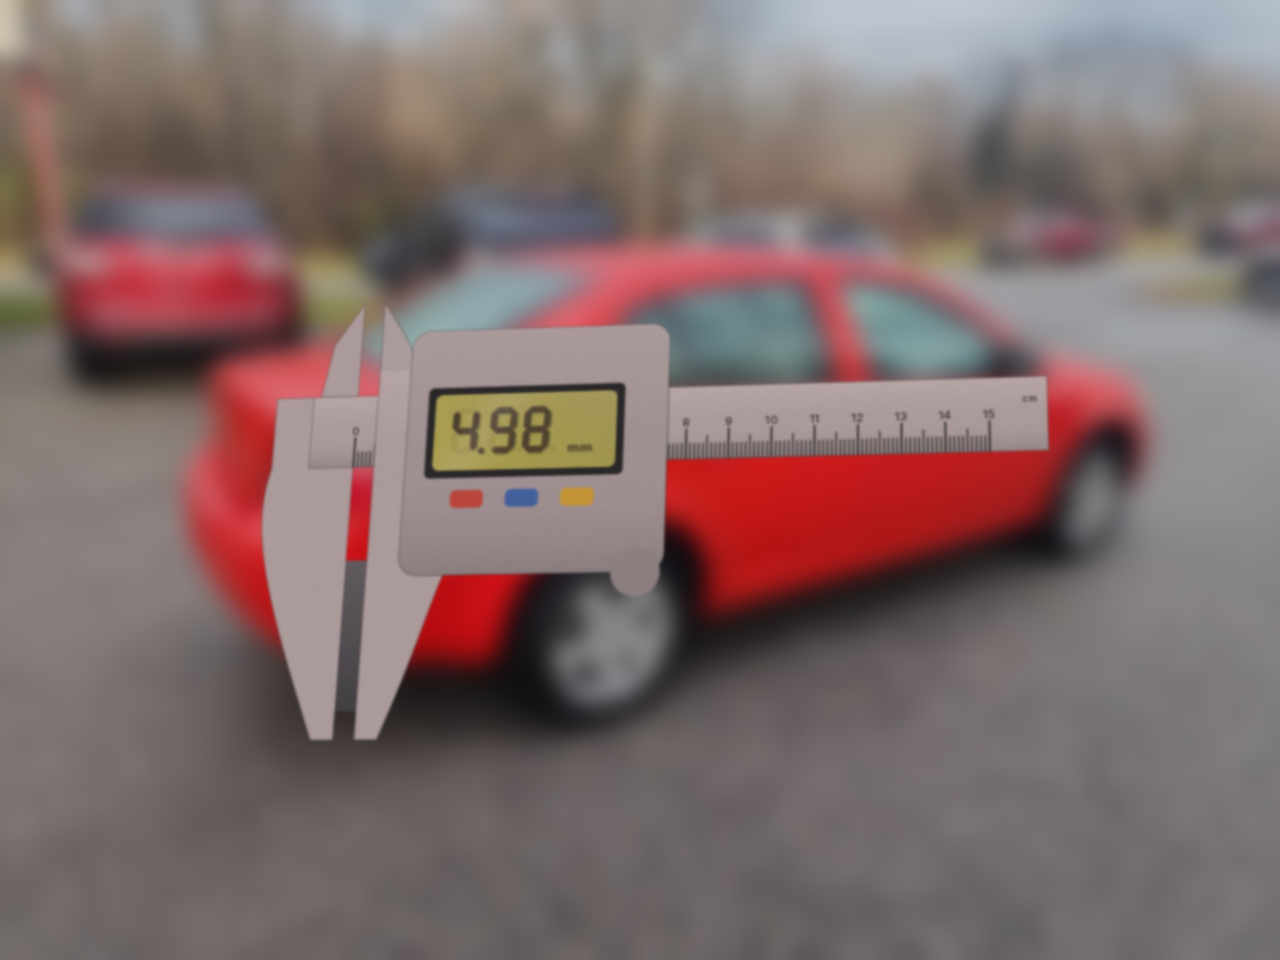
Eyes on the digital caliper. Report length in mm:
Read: 4.98 mm
